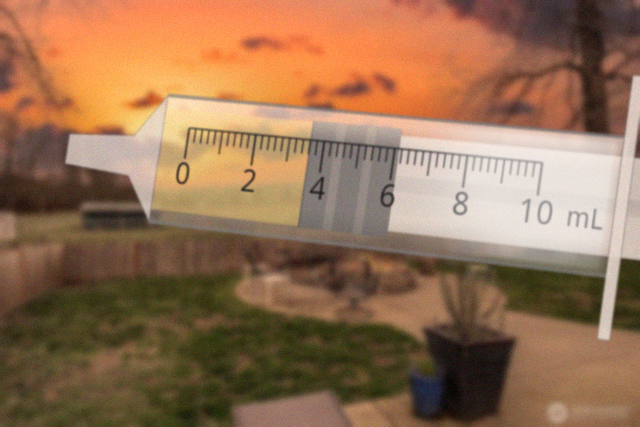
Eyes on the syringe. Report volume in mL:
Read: 3.6 mL
